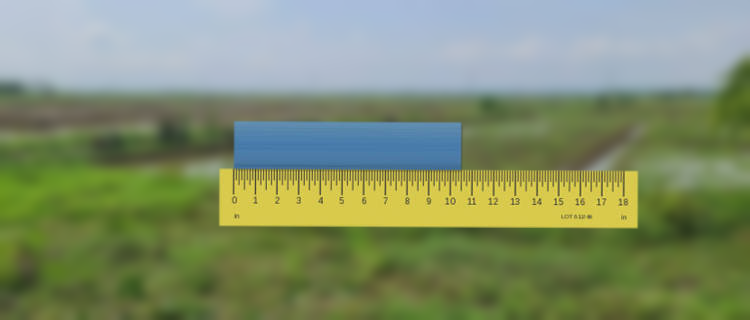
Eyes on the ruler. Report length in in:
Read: 10.5 in
